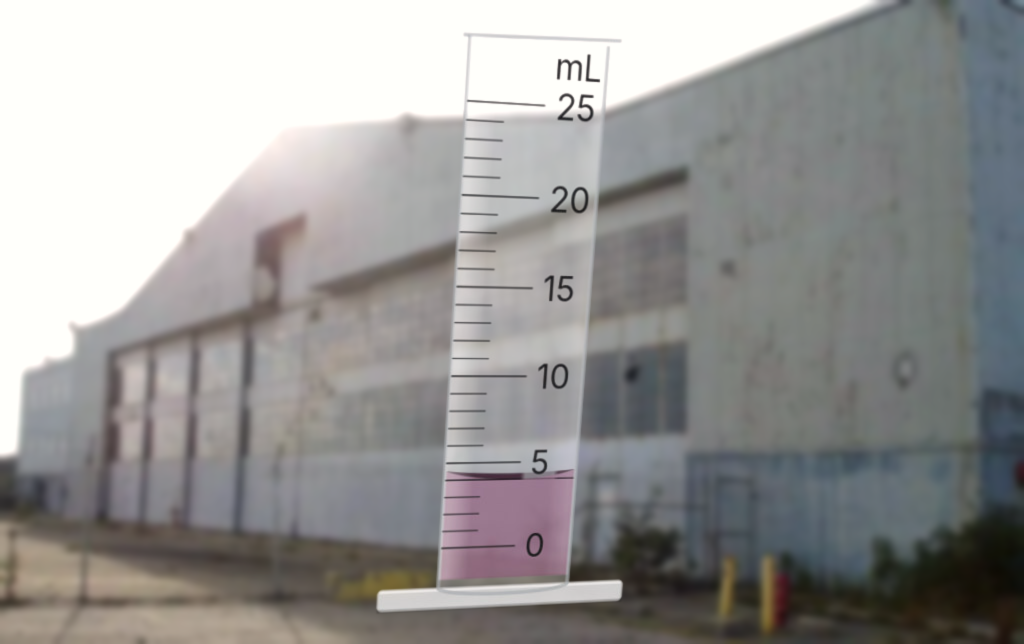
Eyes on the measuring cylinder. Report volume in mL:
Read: 4 mL
